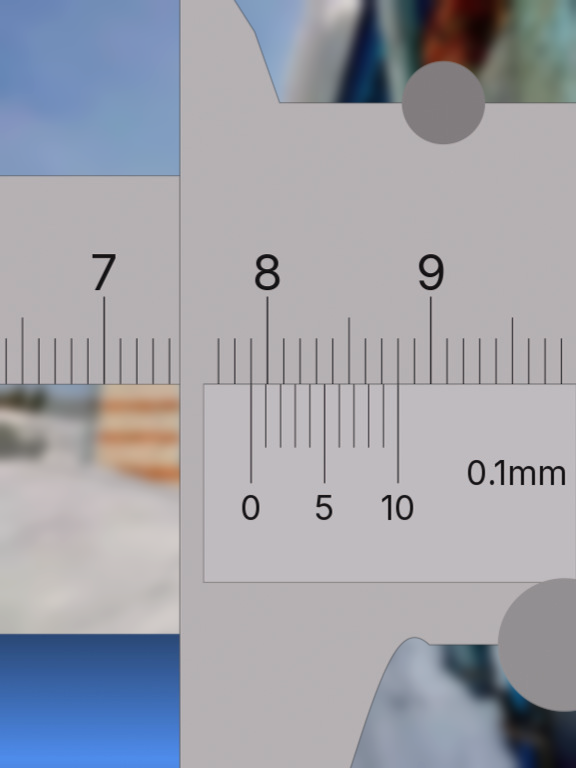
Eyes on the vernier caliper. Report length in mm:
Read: 79.0 mm
